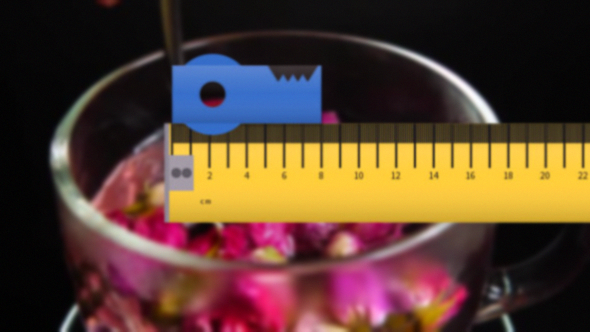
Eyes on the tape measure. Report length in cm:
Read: 8 cm
